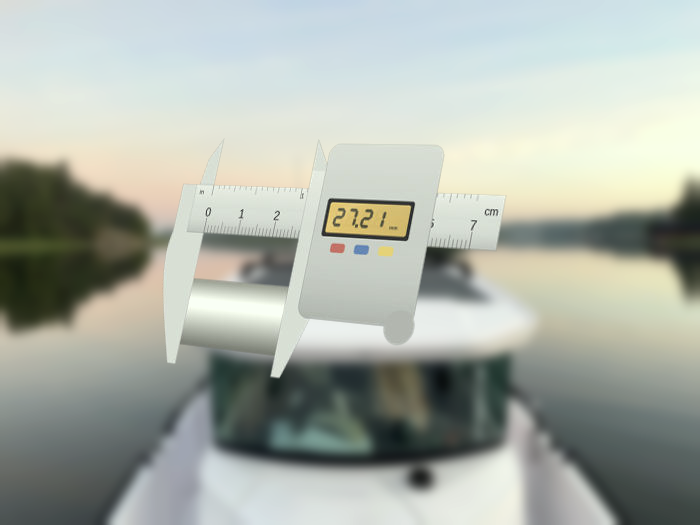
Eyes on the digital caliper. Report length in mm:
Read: 27.21 mm
